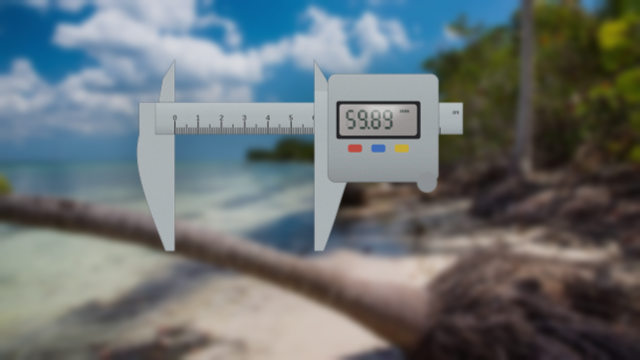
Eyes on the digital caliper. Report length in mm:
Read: 59.89 mm
